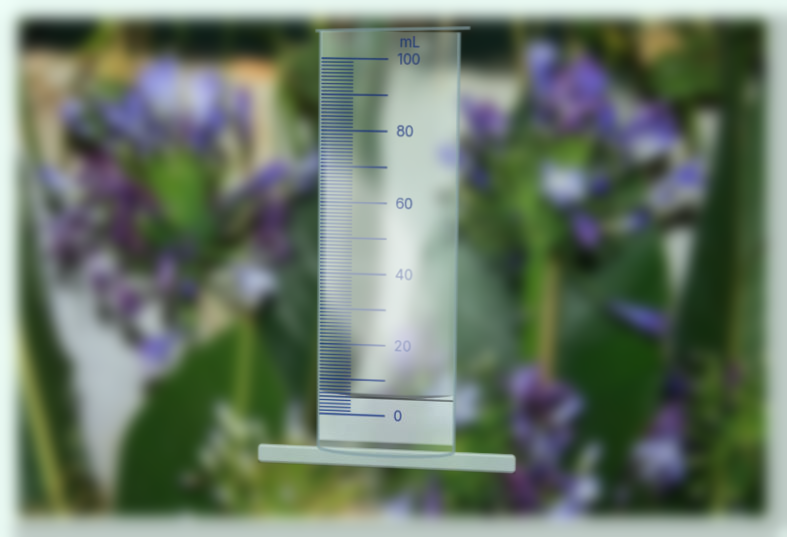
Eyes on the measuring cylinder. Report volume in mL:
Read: 5 mL
